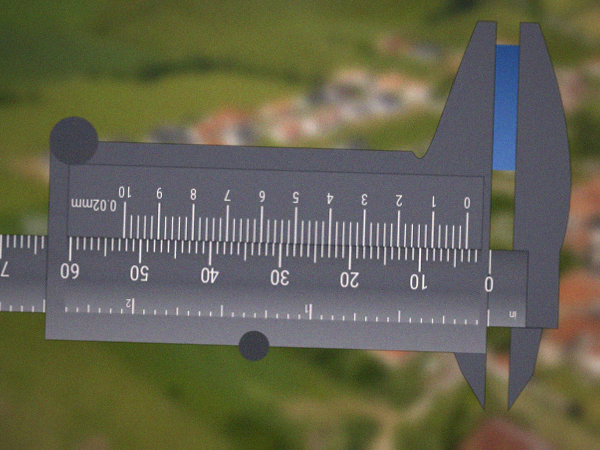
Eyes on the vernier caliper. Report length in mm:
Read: 3.4 mm
